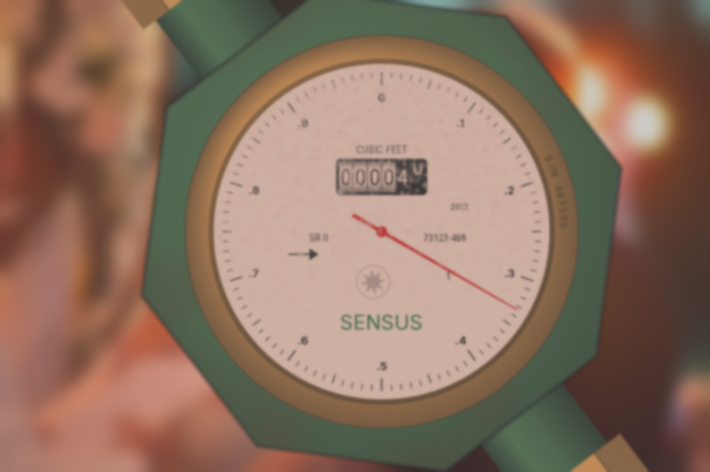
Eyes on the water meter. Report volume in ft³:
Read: 40.33 ft³
